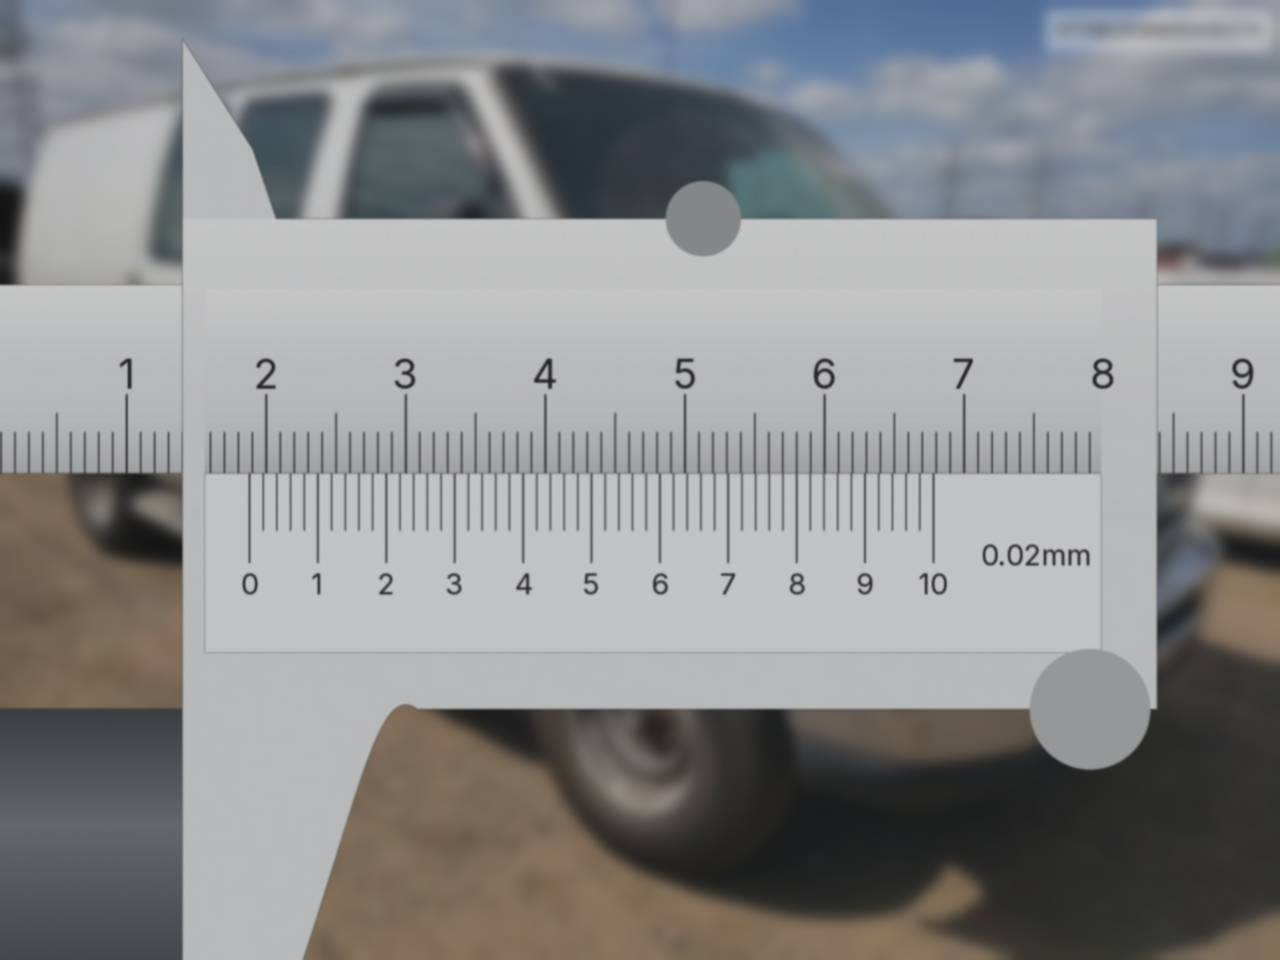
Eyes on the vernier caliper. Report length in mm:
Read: 18.8 mm
